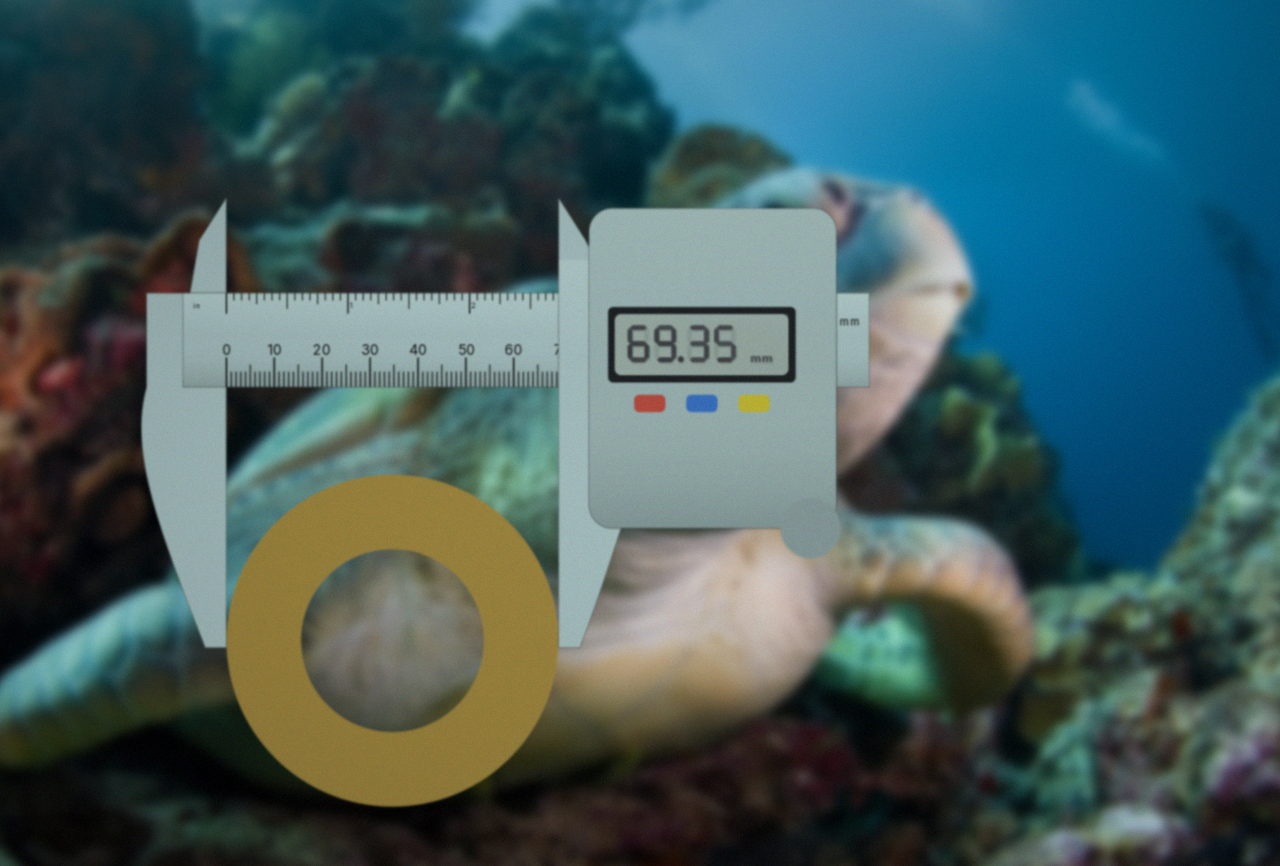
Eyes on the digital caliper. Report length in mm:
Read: 69.35 mm
